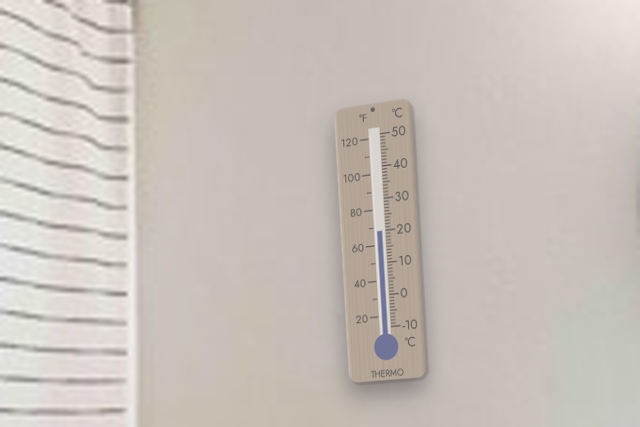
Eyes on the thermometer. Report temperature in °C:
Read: 20 °C
